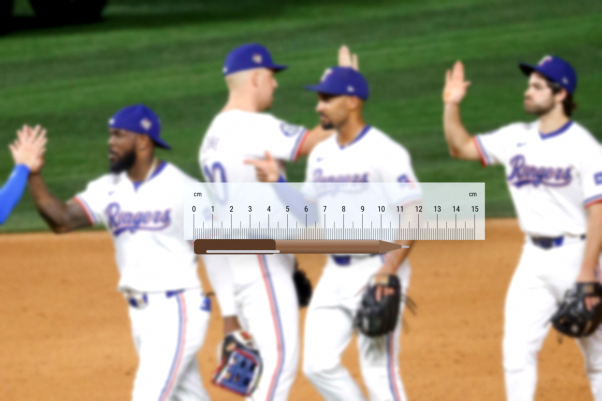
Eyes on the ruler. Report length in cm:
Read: 11.5 cm
